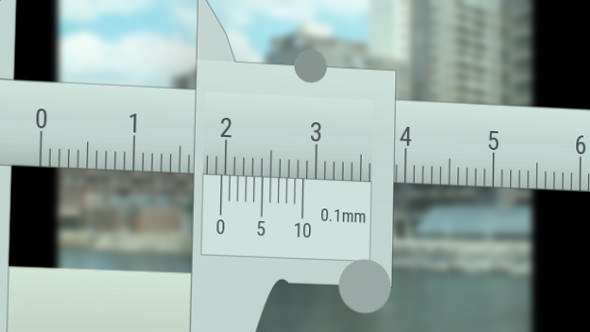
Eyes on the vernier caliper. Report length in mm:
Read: 19.6 mm
